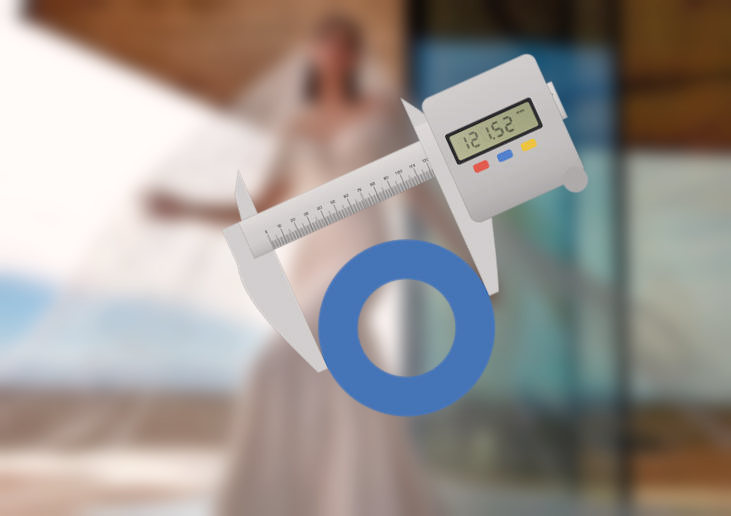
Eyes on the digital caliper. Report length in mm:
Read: 121.52 mm
